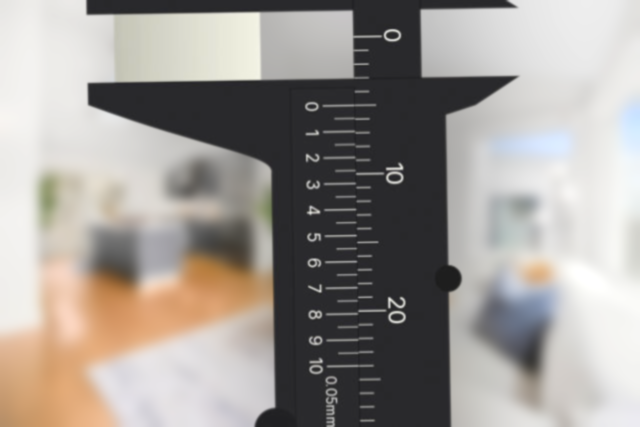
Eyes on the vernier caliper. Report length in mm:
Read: 5.0 mm
